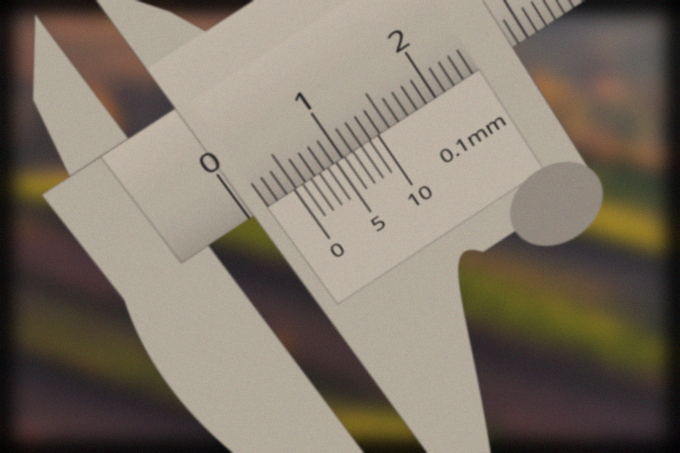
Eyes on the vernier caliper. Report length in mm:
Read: 4.8 mm
